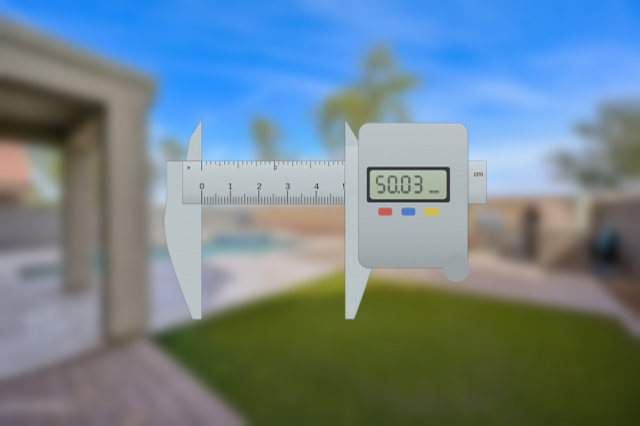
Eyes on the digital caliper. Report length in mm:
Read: 50.03 mm
